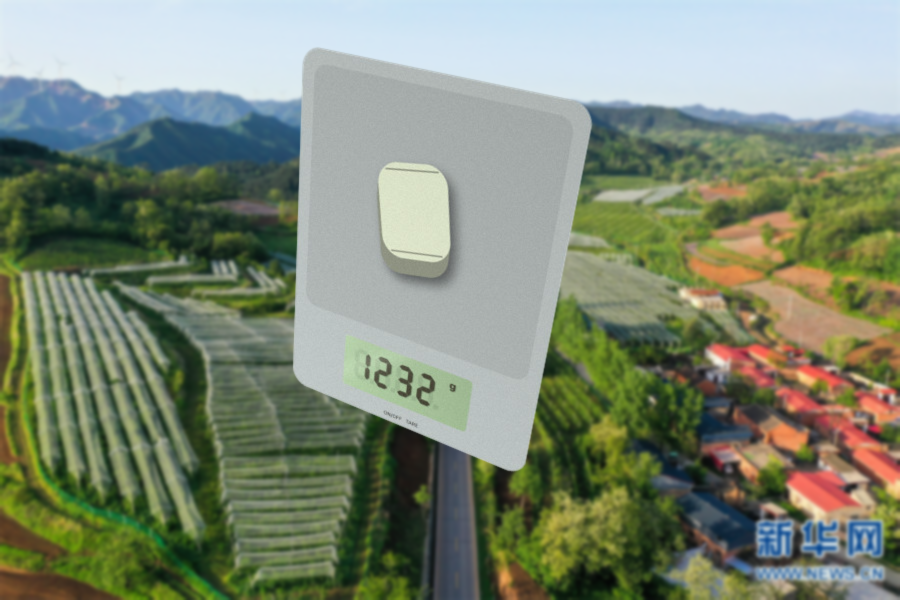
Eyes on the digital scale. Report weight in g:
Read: 1232 g
